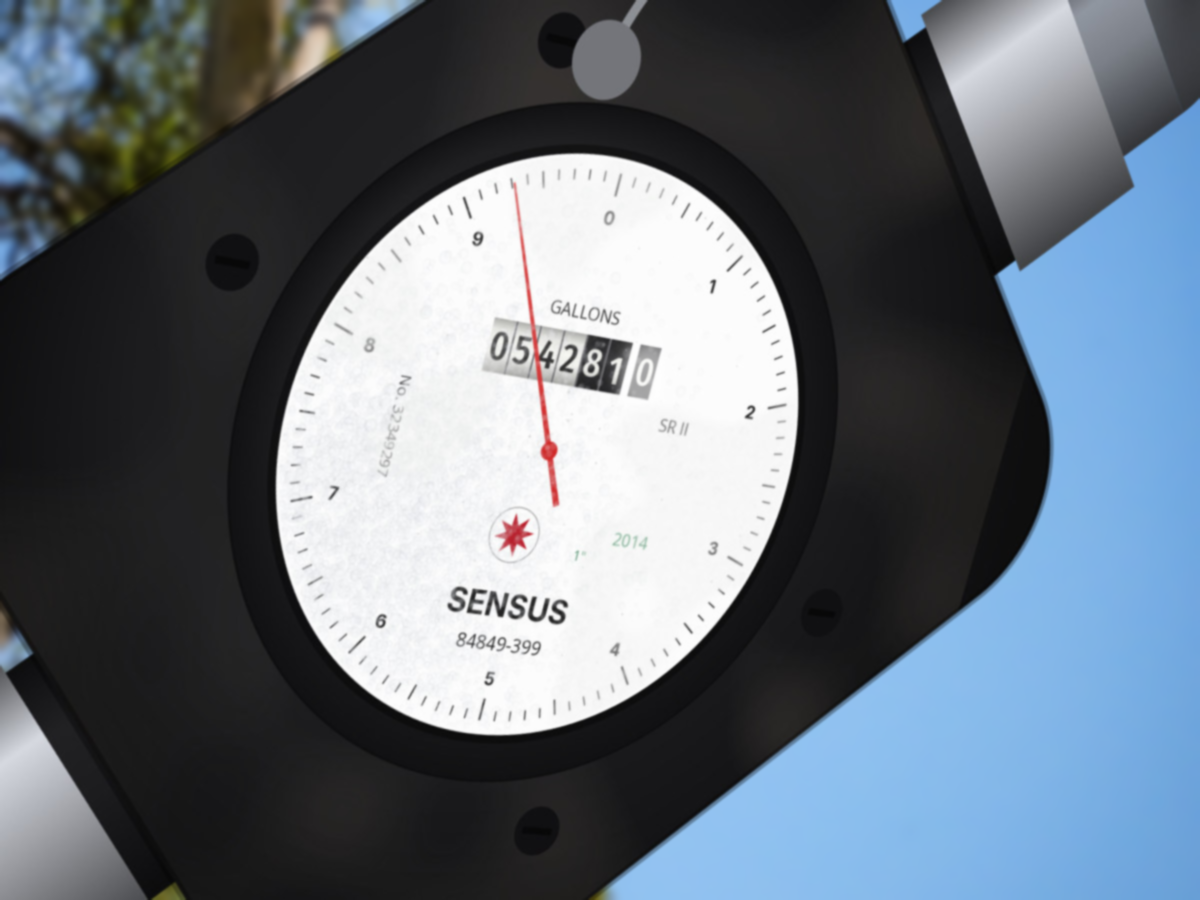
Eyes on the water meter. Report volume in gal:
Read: 542809.3 gal
